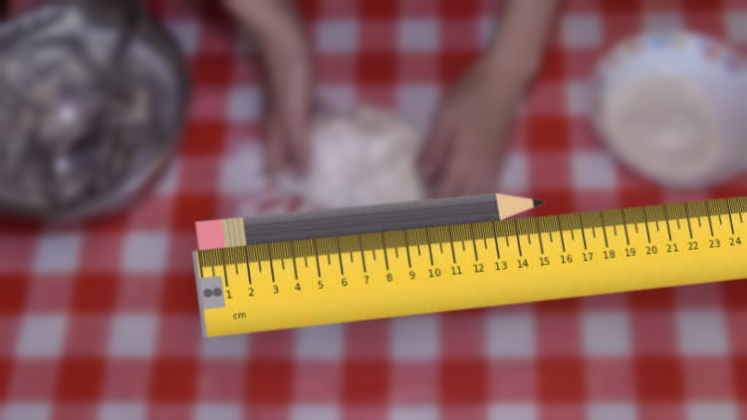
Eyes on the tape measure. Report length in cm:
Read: 15.5 cm
